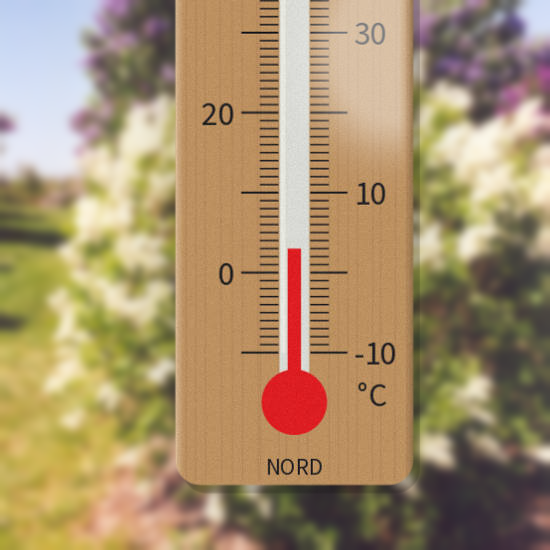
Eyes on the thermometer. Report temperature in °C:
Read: 3 °C
